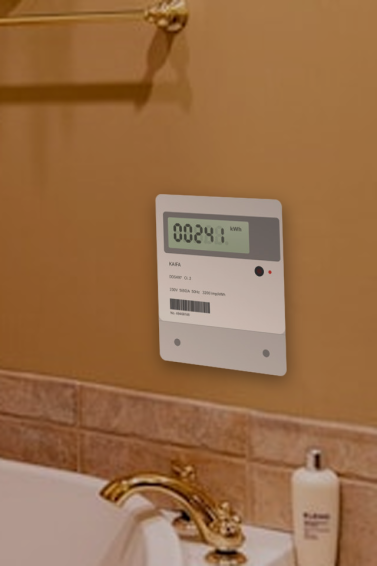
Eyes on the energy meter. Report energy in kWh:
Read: 241 kWh
